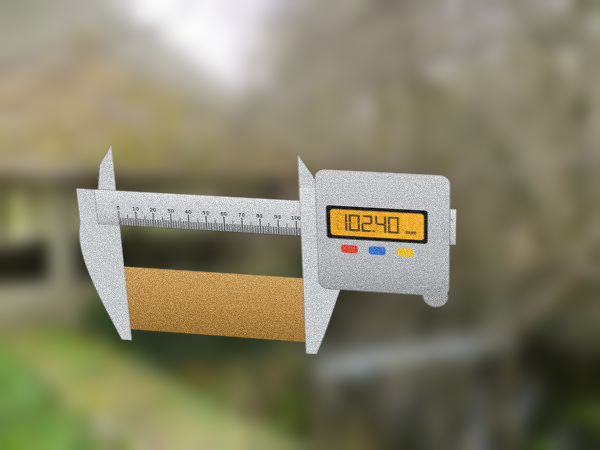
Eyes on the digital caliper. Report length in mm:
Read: 102.40 mm
